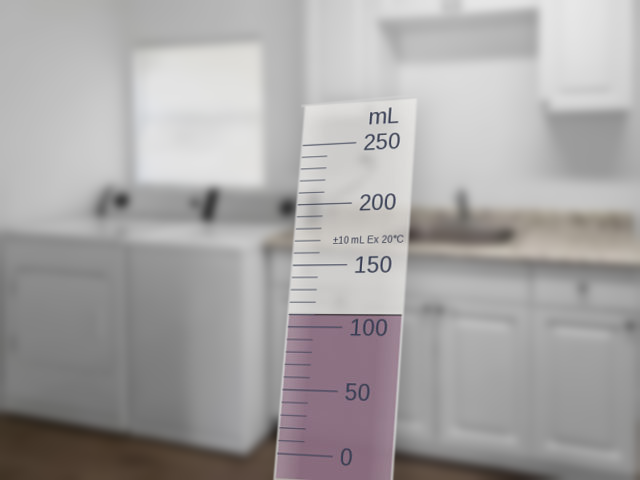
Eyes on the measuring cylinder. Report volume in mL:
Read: 110 mL
